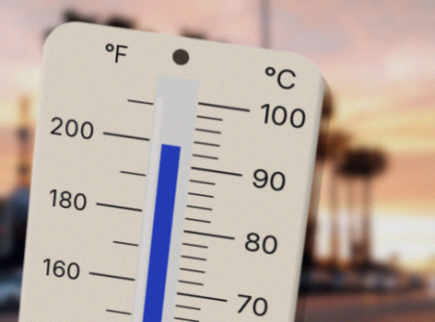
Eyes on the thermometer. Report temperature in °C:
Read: 93 °C
